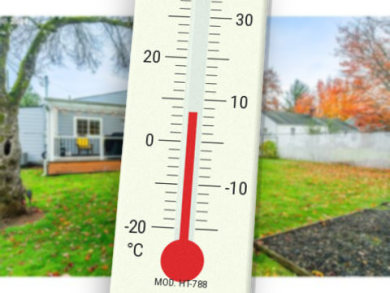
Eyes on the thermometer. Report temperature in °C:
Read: 7 °C
